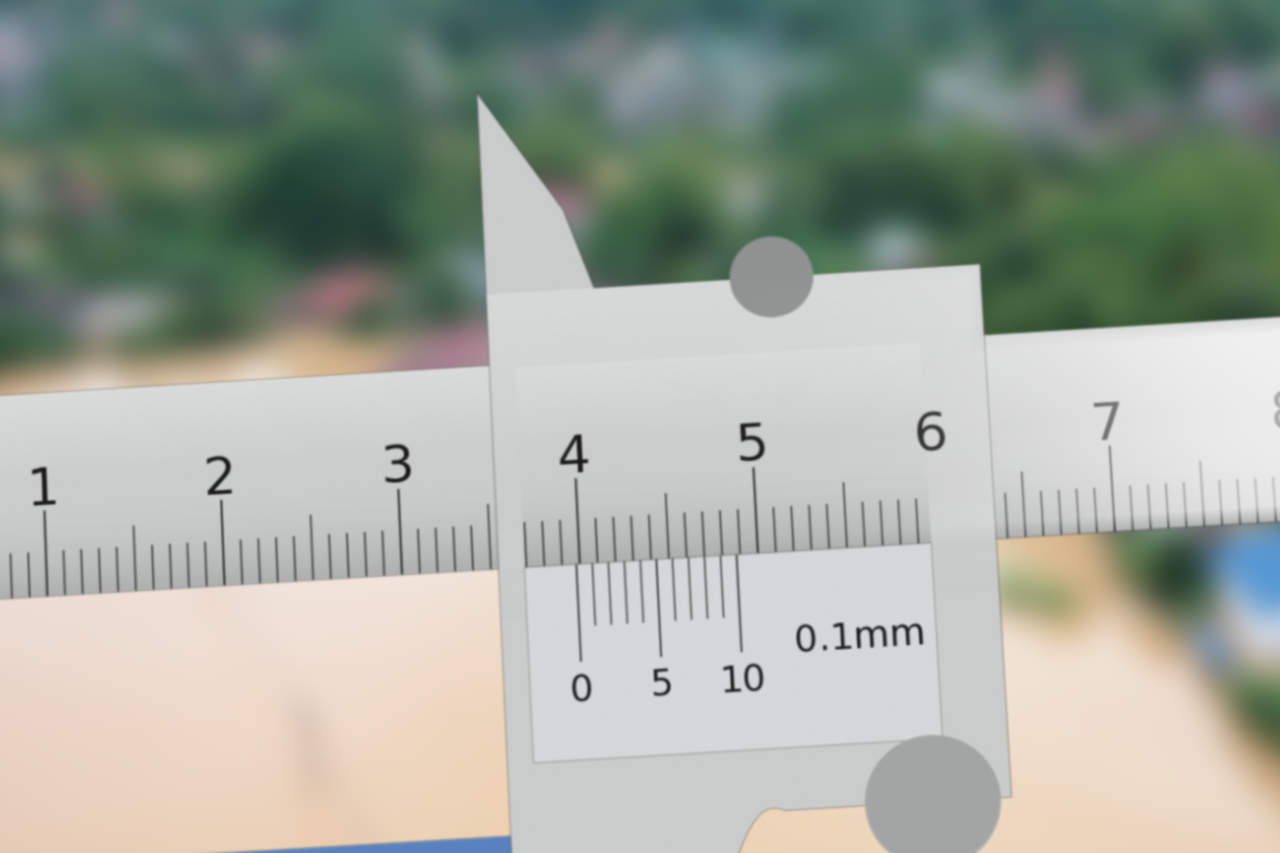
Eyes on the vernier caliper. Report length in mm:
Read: 39.8 mm
